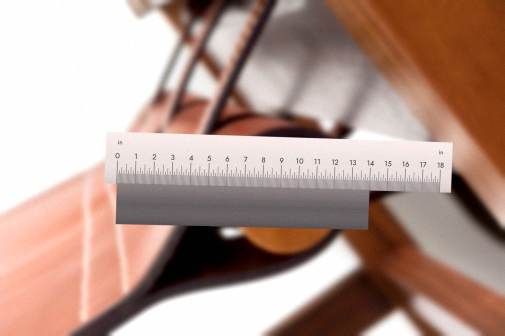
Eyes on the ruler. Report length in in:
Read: 14 in
